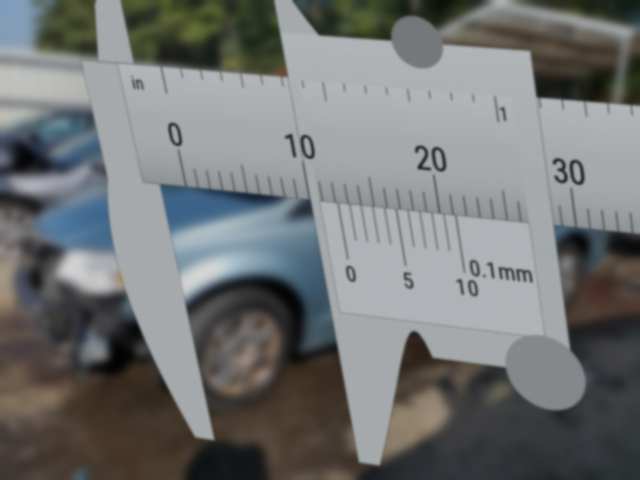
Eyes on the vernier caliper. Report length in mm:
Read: 12.2 mm
